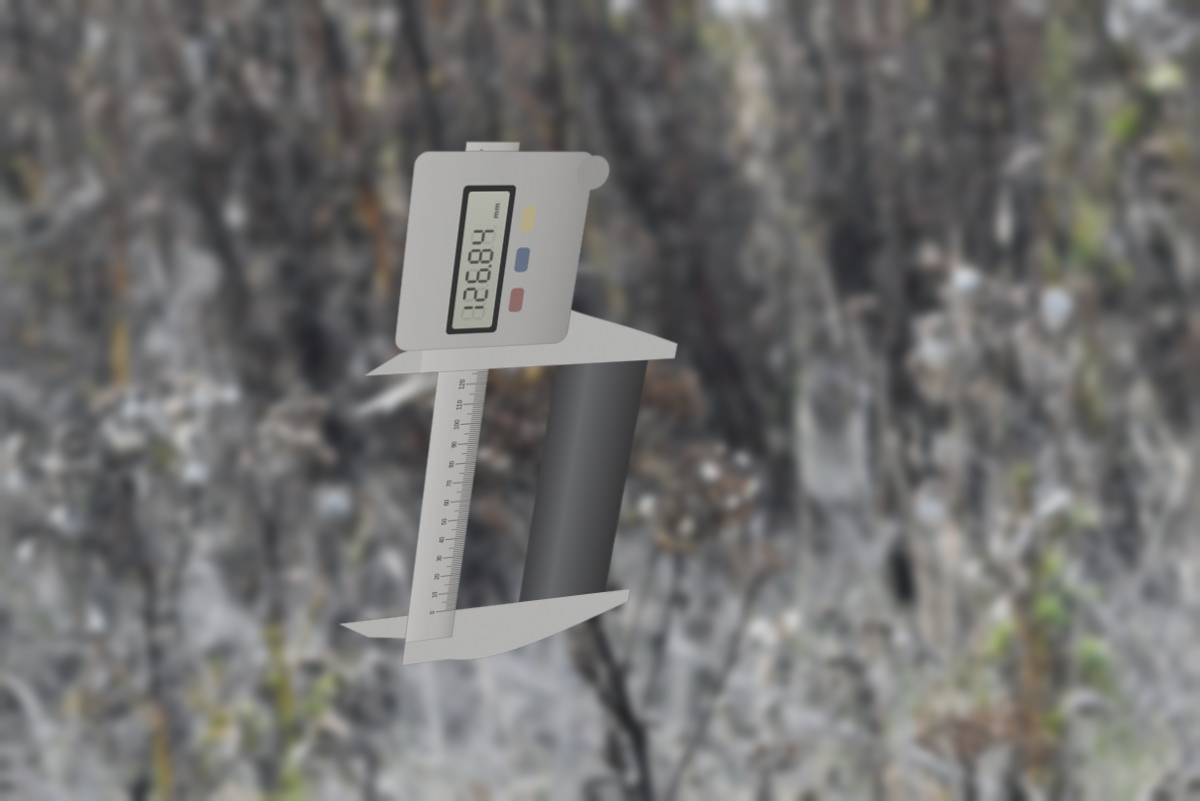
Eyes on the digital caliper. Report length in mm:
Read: 126.84 mm
